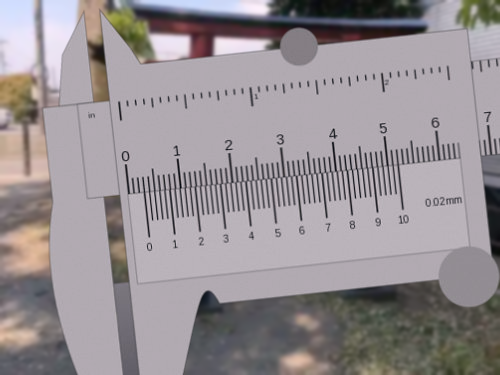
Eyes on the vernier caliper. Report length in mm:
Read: 3.0 mm
